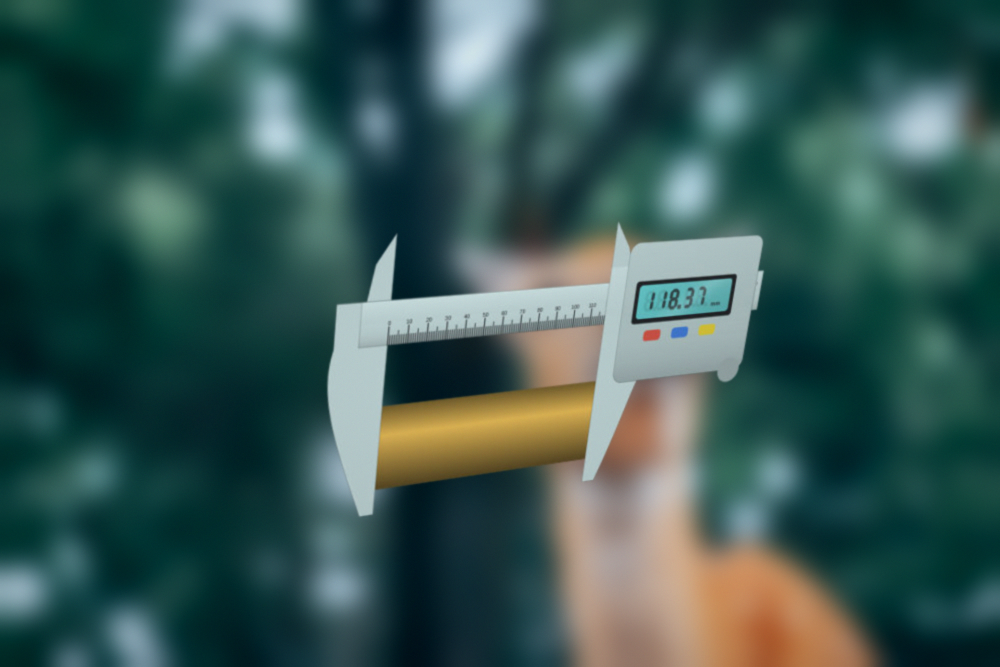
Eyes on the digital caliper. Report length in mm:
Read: 118.37 mm
